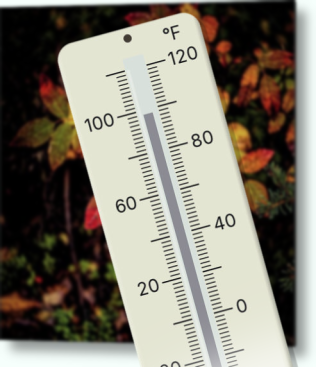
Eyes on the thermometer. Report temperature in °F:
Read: 98 °F
